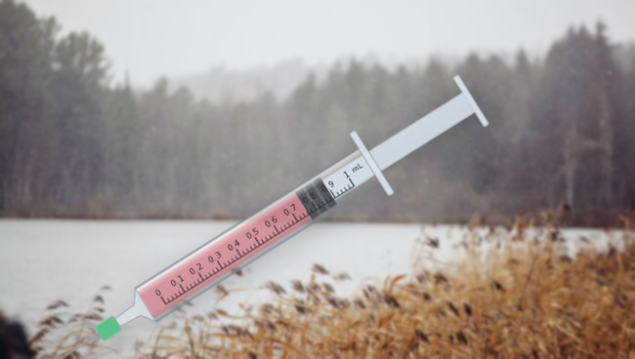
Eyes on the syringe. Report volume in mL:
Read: 0.76 mL
